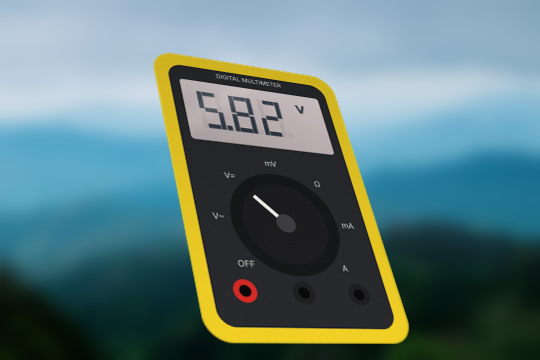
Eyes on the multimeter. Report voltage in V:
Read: 5.82 V
